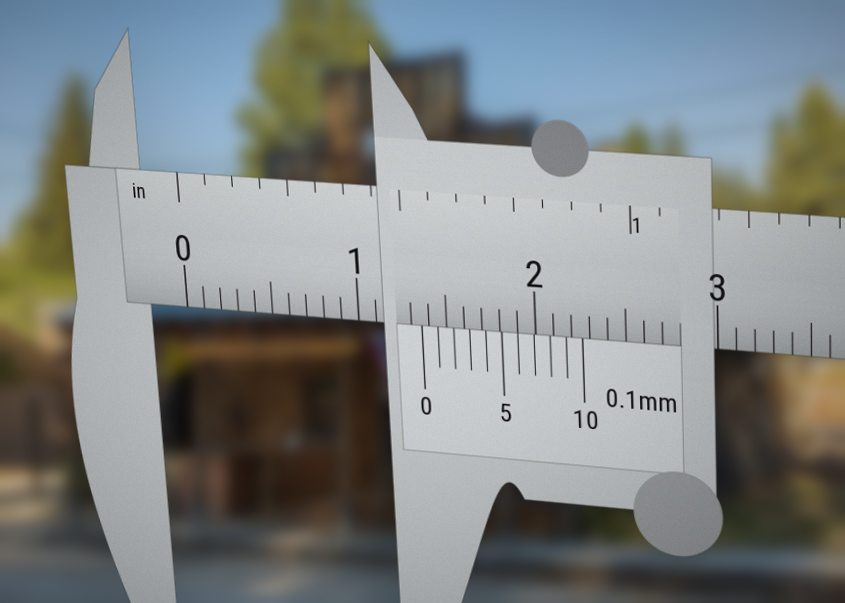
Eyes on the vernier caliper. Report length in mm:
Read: 13.6 mm
